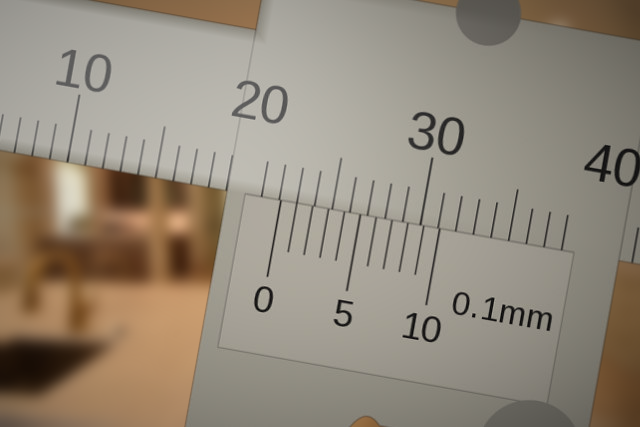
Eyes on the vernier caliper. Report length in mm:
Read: 22.1 mm
